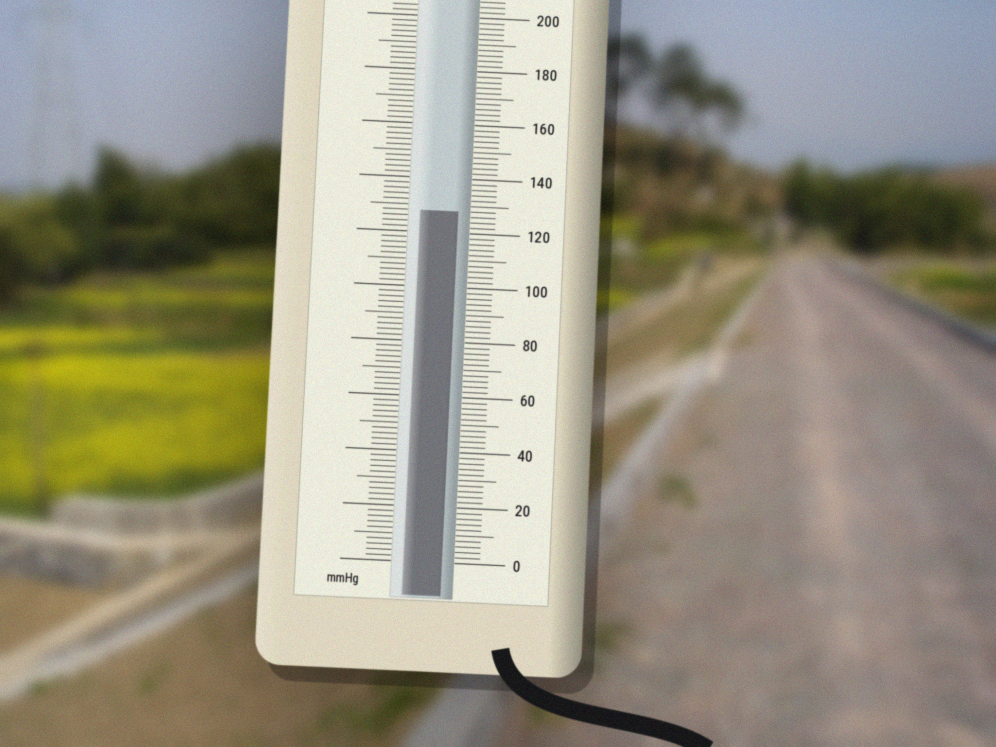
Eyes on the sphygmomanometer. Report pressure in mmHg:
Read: 128 mmHg
